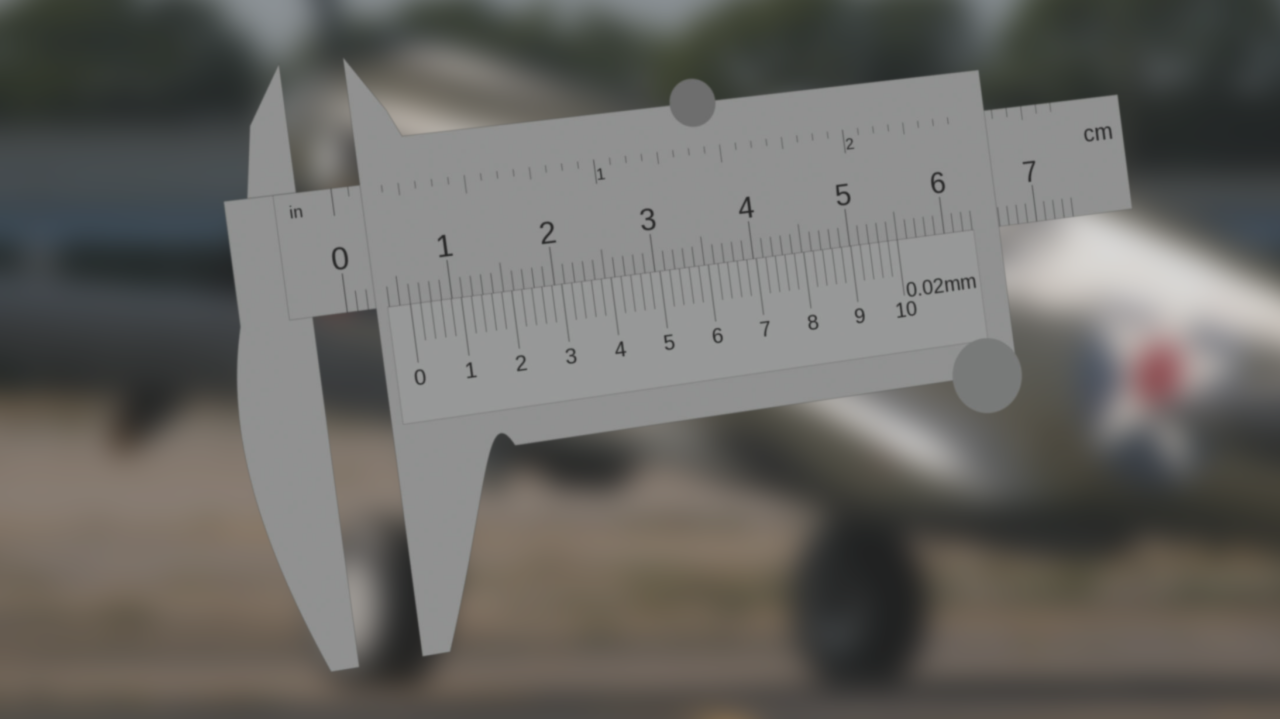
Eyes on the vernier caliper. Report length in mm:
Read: 6.0 mm
